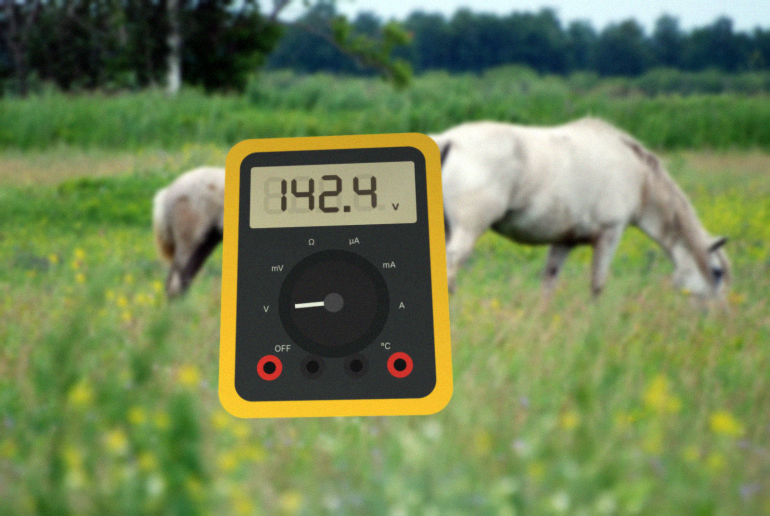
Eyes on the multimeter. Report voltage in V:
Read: 142.4 V
